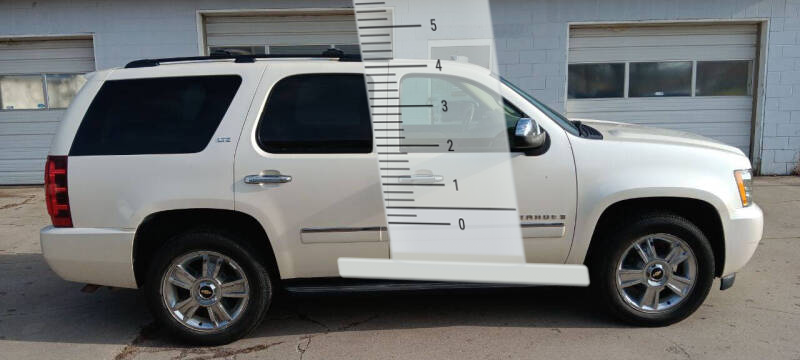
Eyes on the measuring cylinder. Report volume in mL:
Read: 0.4 mL
